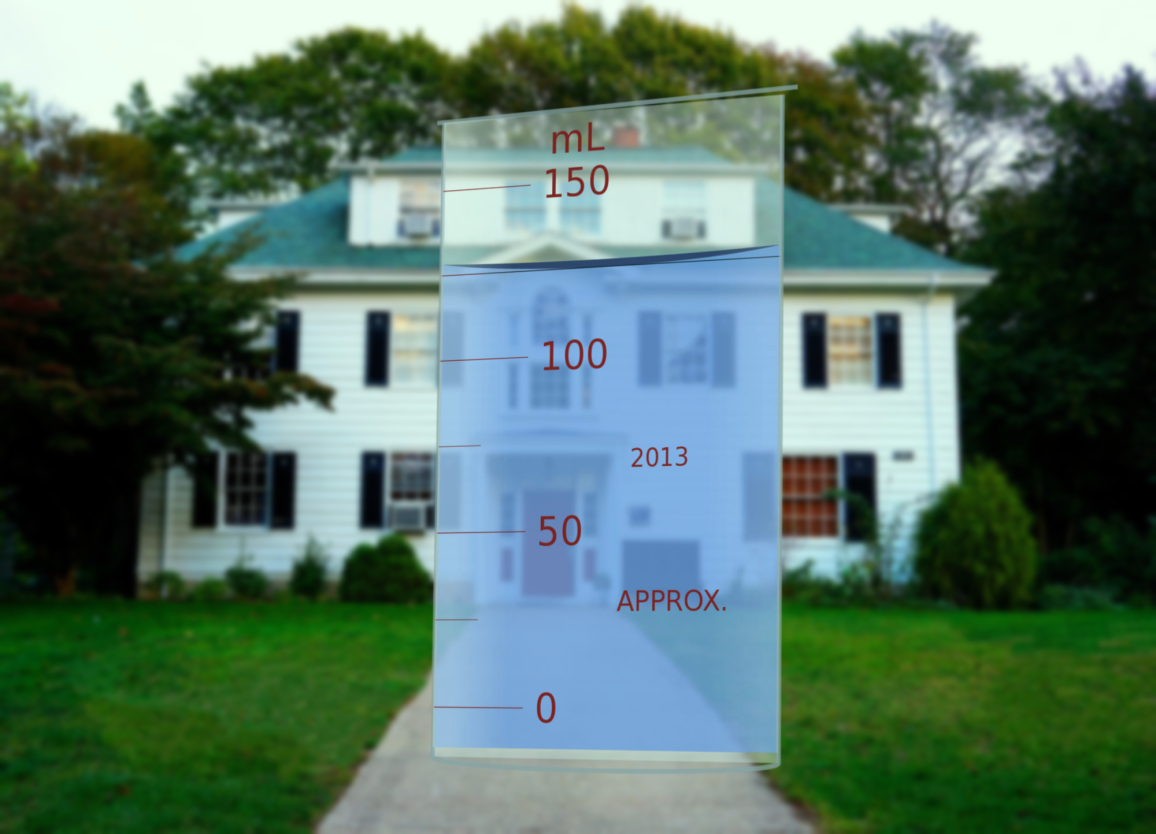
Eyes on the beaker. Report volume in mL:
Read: 125 mL
